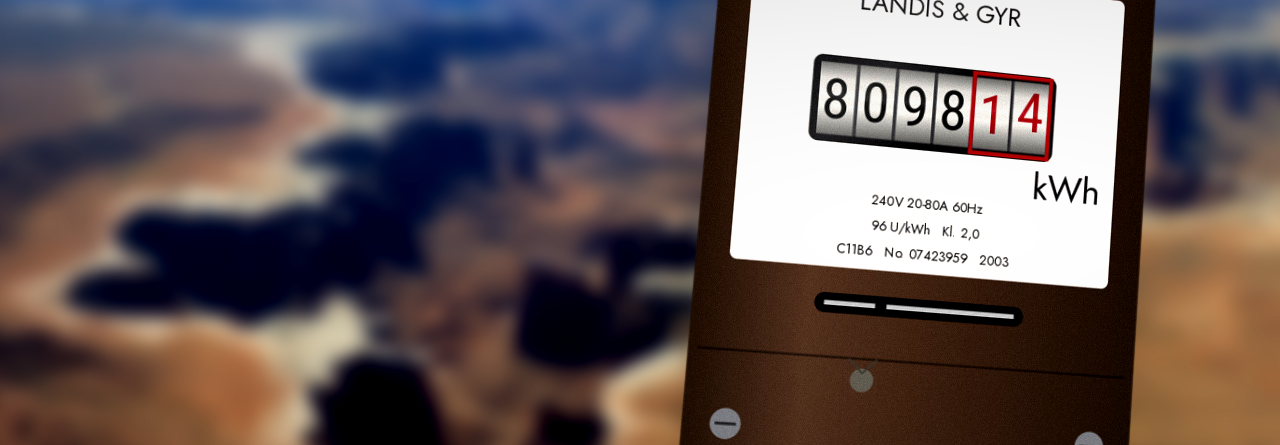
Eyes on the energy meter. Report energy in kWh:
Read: 8098.14 kWh
